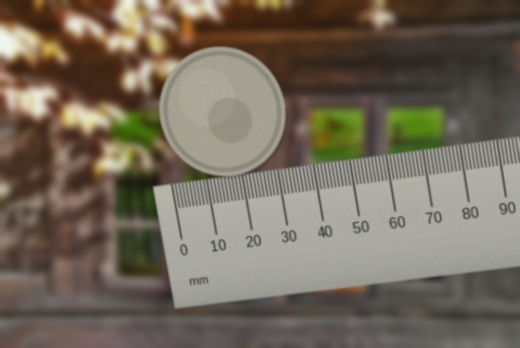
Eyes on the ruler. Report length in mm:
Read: 35 mm
